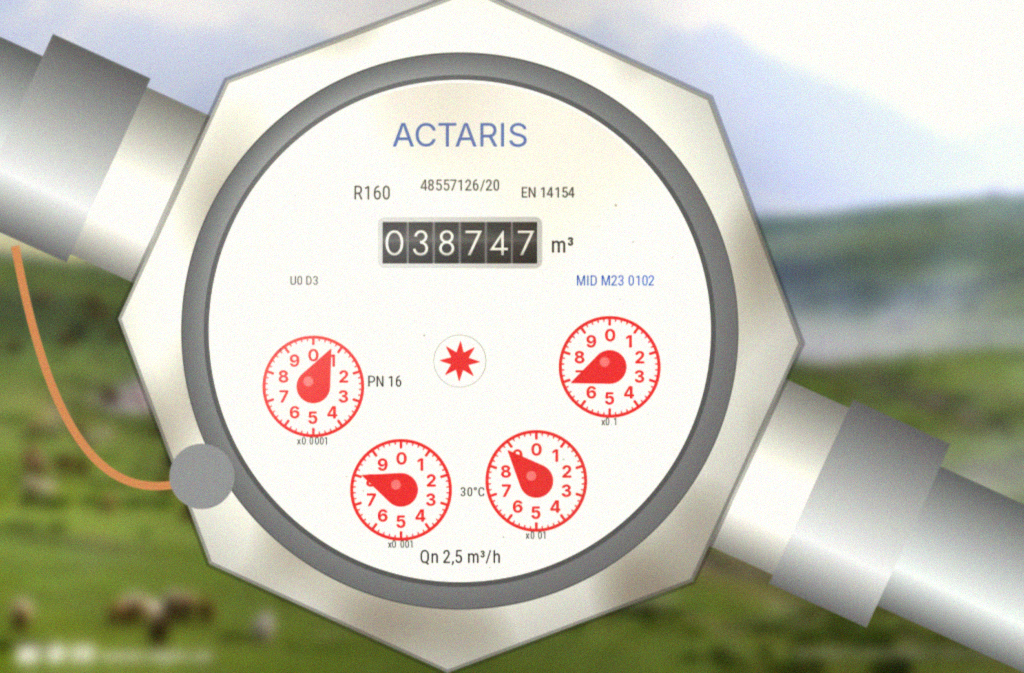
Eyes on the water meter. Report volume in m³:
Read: 38747.6880 m³
